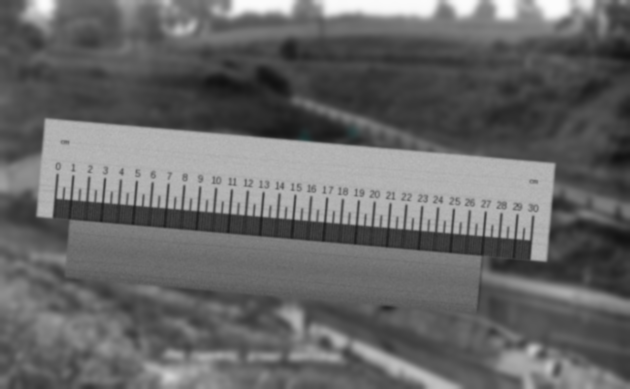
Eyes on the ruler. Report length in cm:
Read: 26 cm
